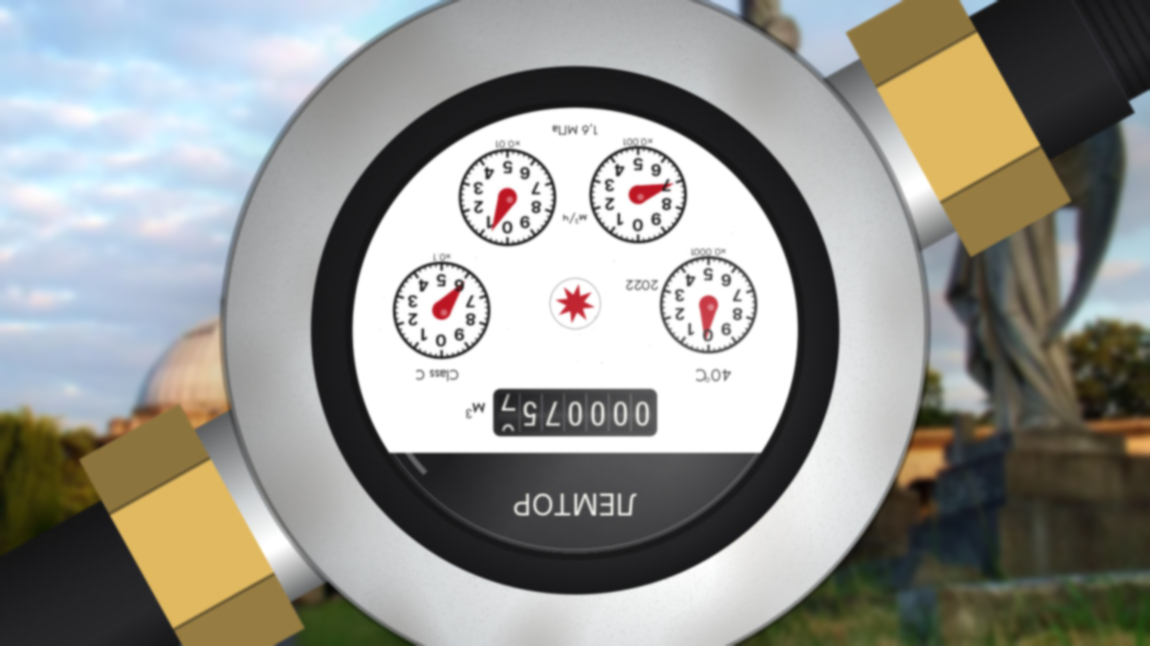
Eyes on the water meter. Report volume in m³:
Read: 756.6070 m³
